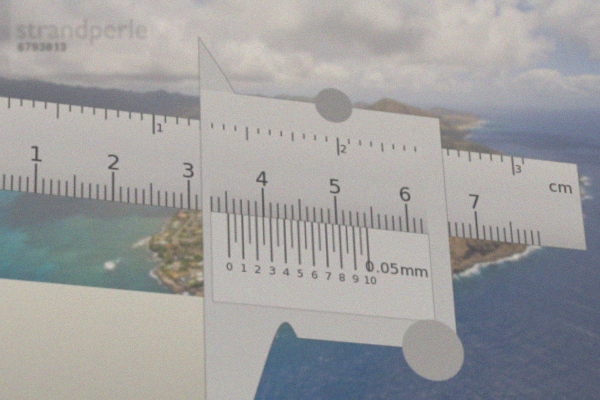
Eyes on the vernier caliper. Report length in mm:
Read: 35.2 mm
